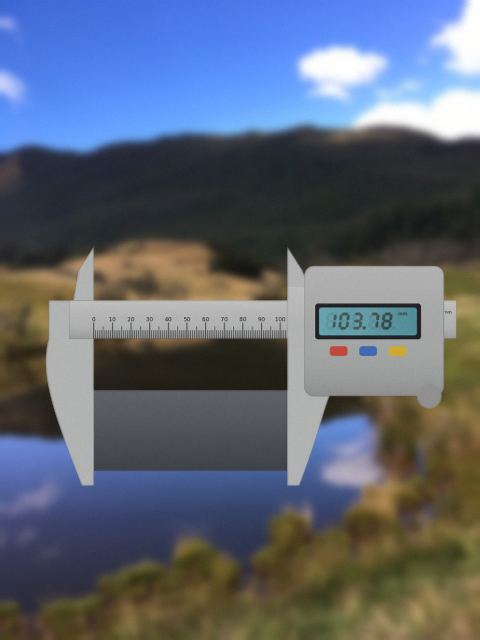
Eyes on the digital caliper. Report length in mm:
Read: 103.78 mm
